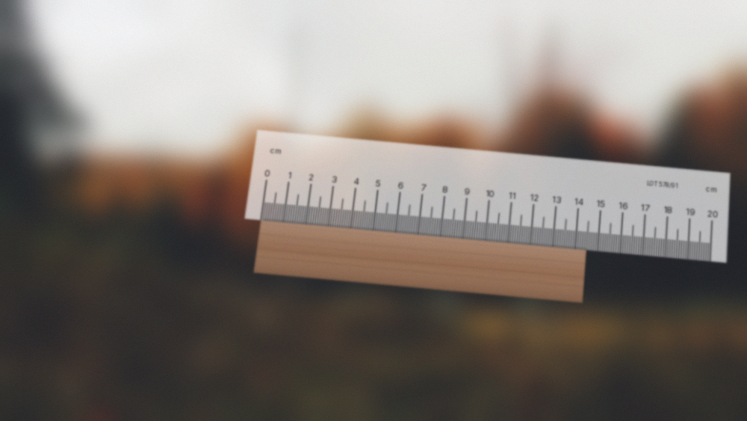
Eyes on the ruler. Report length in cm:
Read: 14.5 cm
